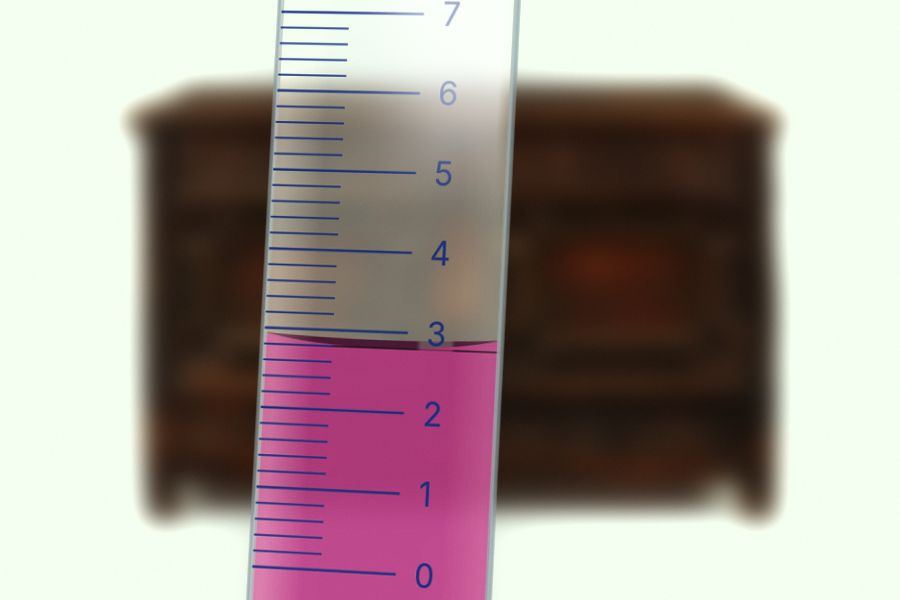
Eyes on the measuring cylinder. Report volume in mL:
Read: 2.8 mL
